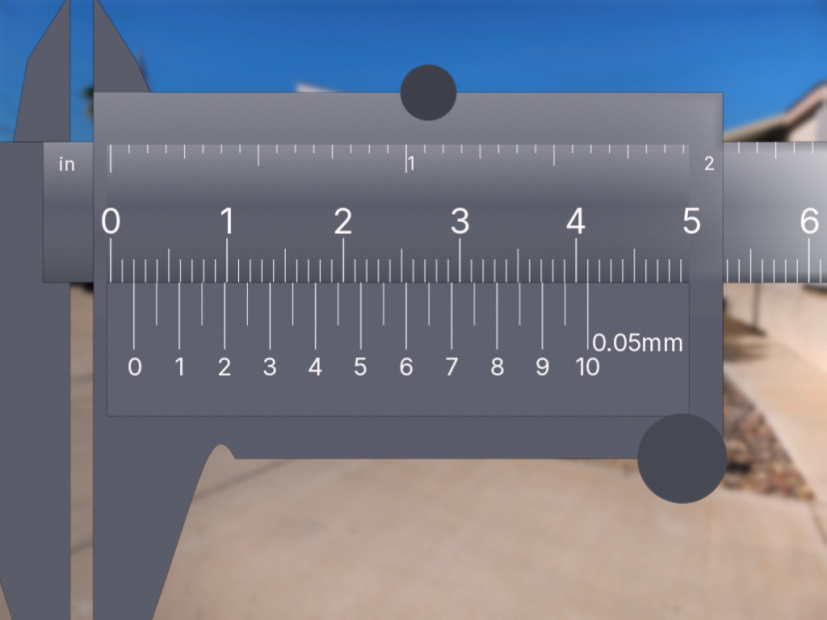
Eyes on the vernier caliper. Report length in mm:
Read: 2.0 mm
